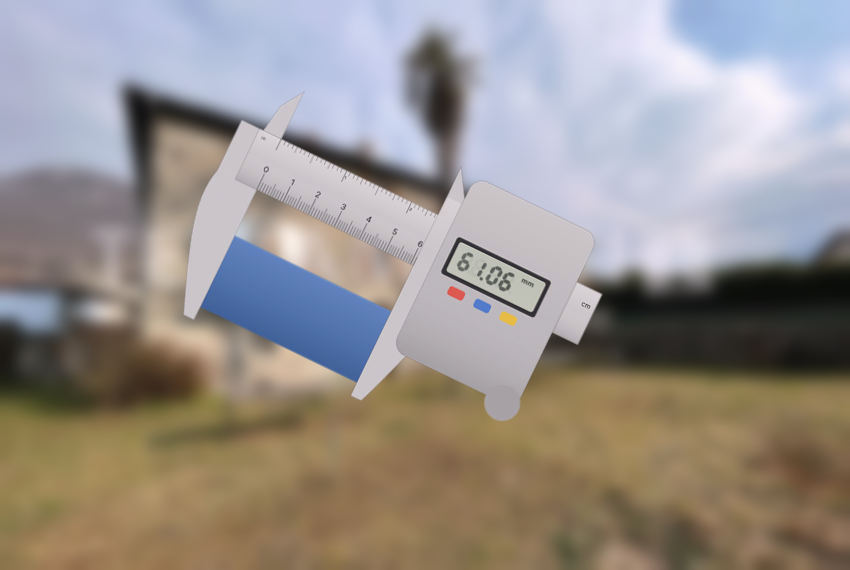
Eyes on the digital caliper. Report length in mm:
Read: 61.06 mm
